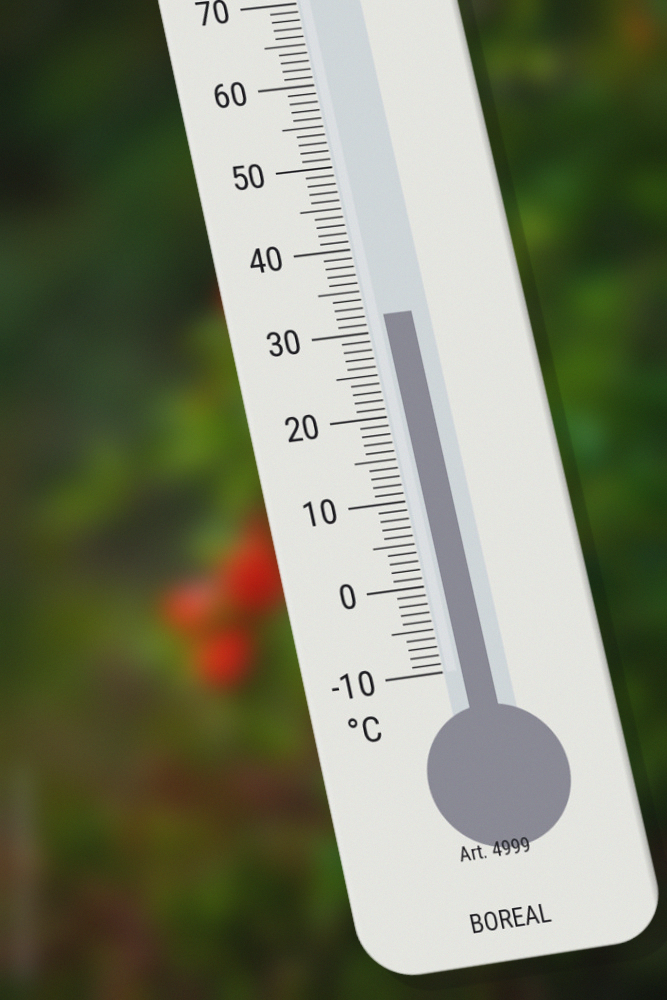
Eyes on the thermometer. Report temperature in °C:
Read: 32 °C
